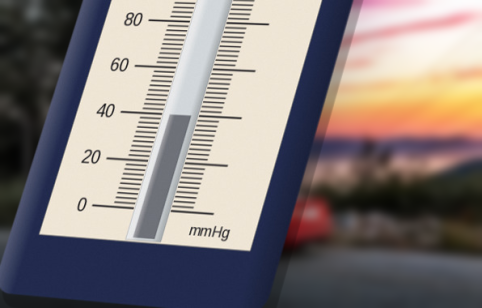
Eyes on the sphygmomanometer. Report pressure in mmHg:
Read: 40 mmHg
